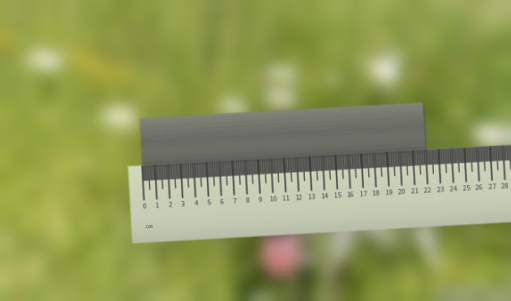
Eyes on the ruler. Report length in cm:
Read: 22 cm
